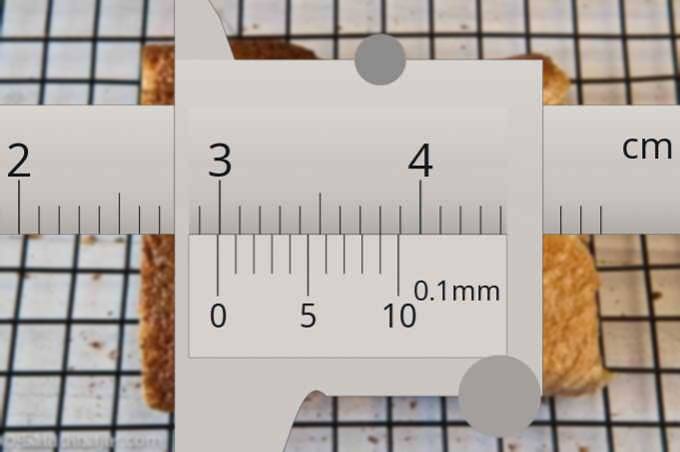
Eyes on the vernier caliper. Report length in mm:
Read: 29.9 mm
